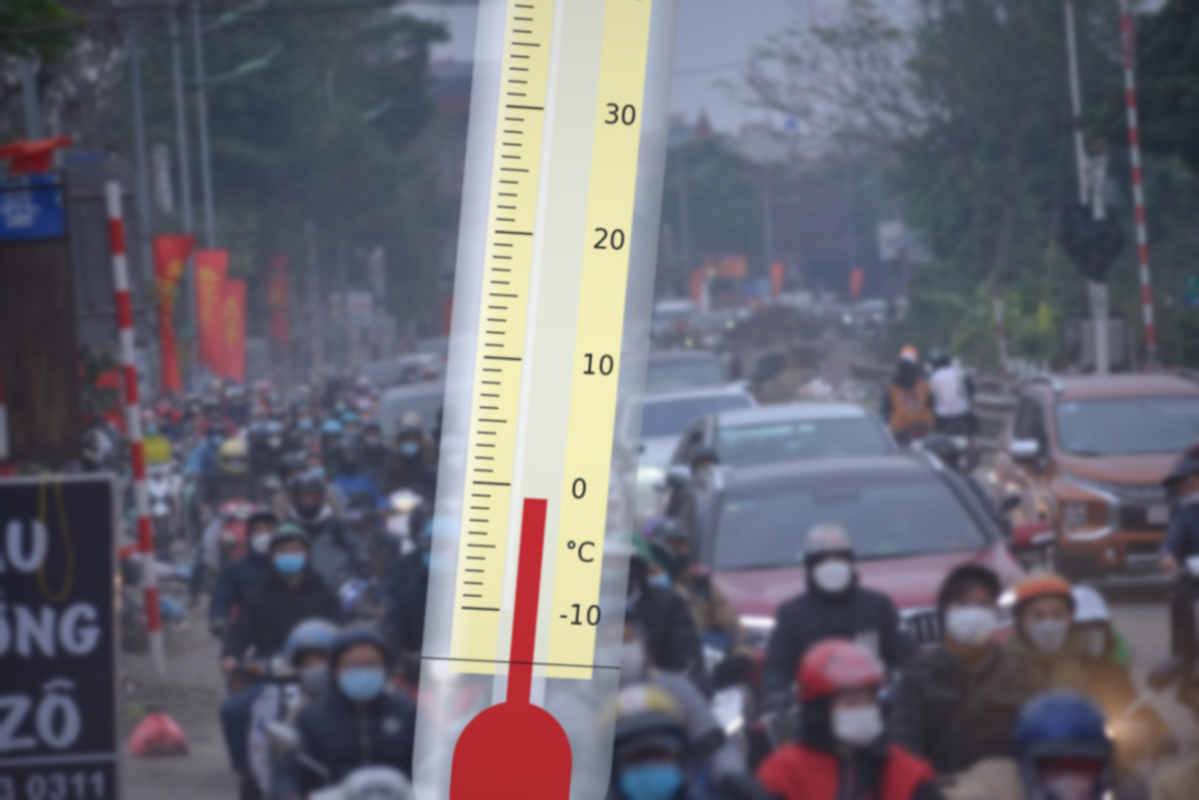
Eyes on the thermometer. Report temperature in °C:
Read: -1 °C
